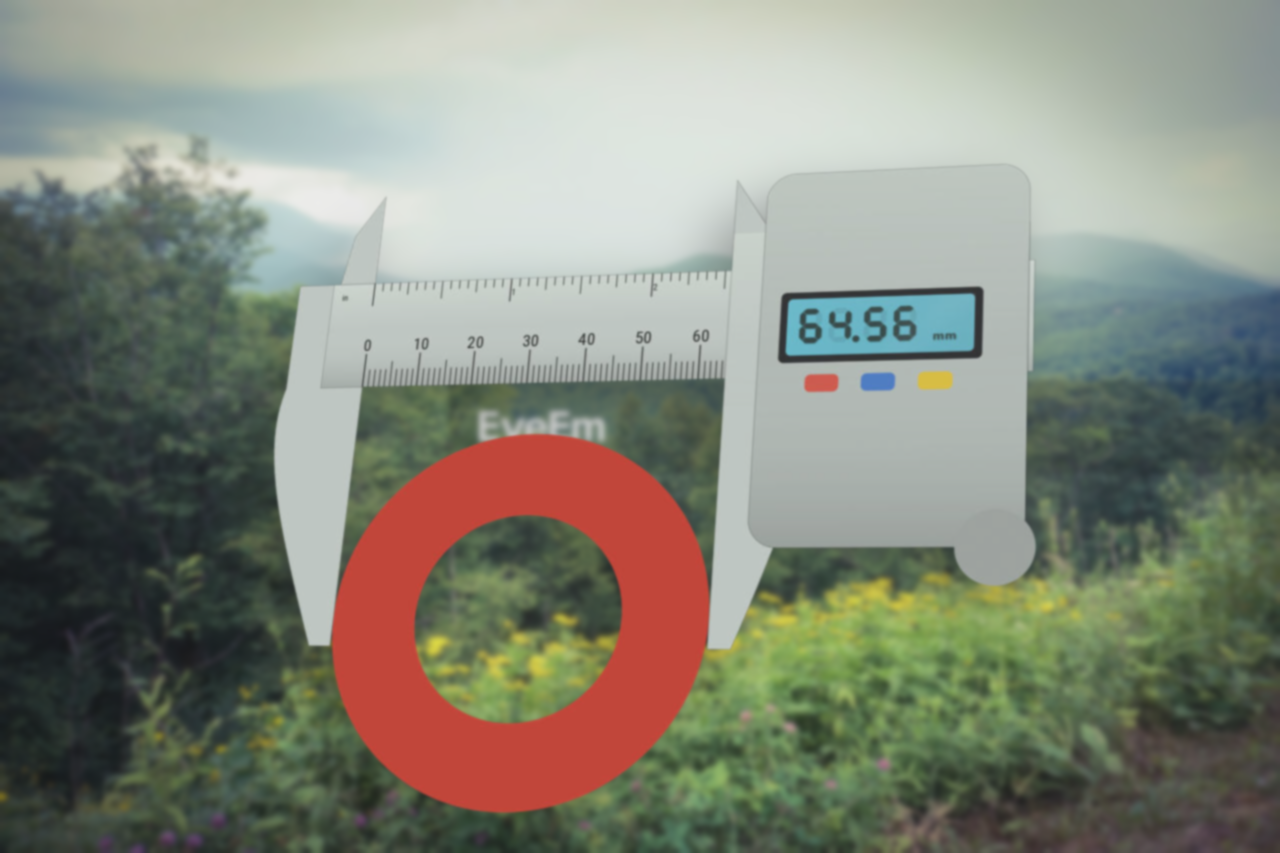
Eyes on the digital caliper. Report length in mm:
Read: 64.56 mm
